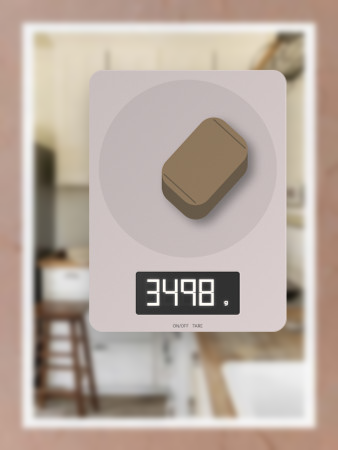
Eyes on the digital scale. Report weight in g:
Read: 3498 g
